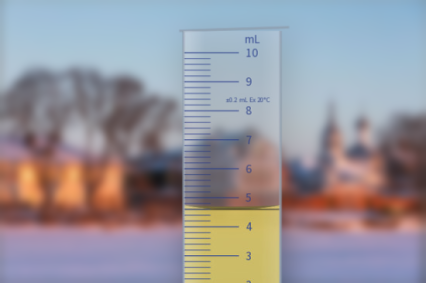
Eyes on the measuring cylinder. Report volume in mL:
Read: 4.6 mL
